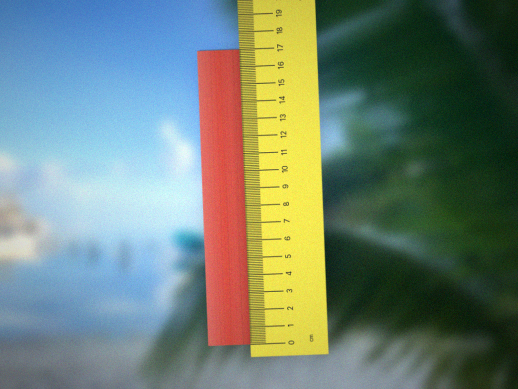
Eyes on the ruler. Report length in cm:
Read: 17 cm
